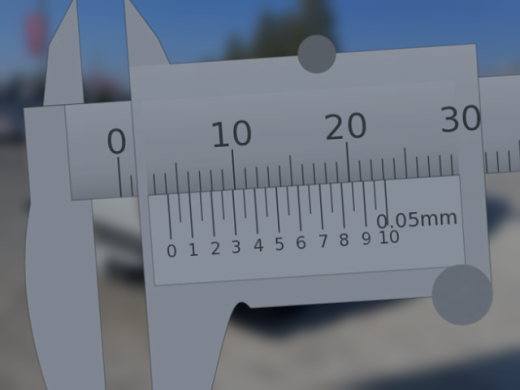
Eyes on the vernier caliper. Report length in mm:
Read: 4.1 mm
